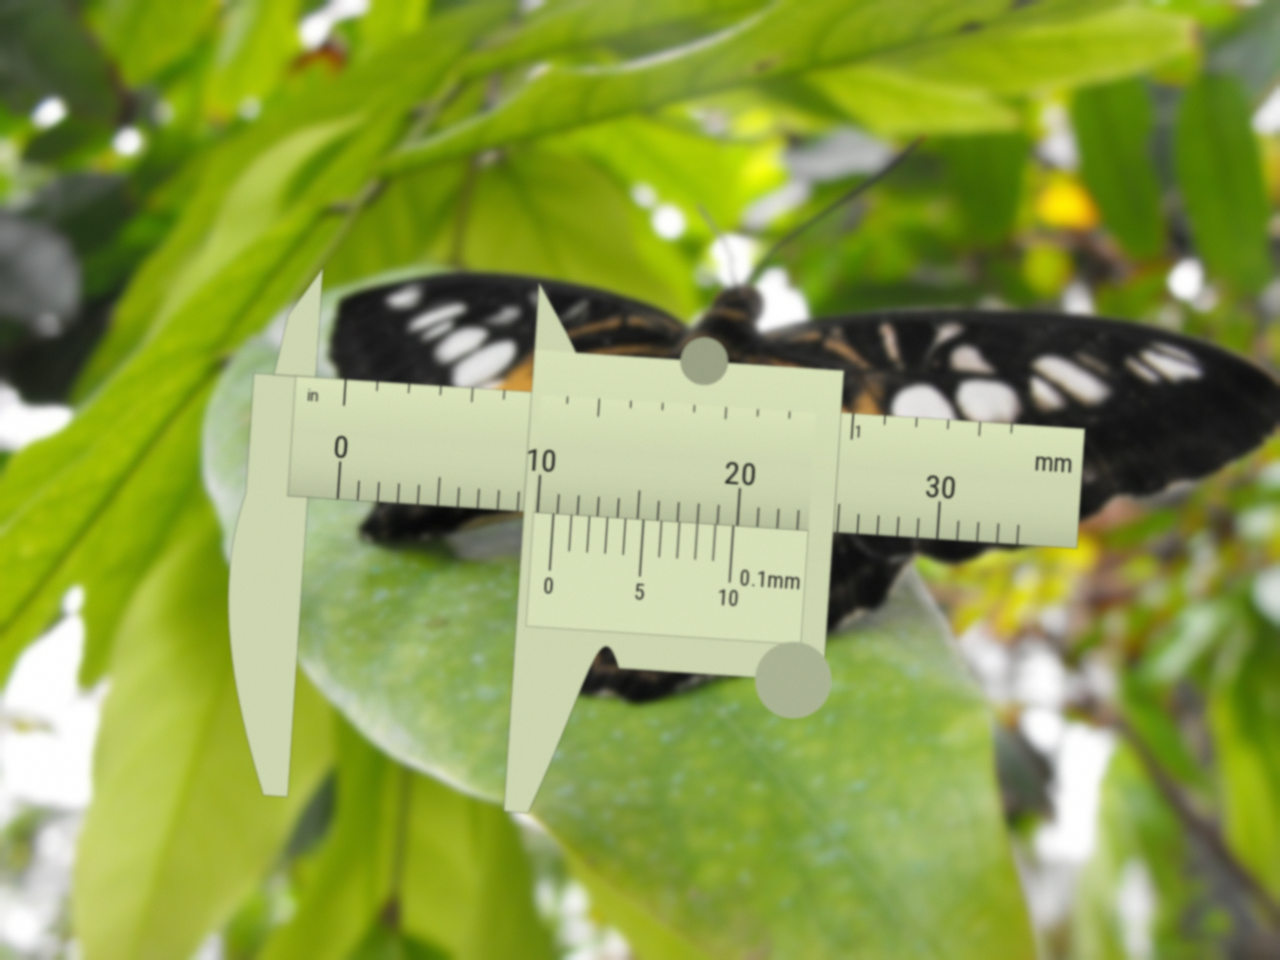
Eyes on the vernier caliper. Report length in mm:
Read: 10.8 mm
